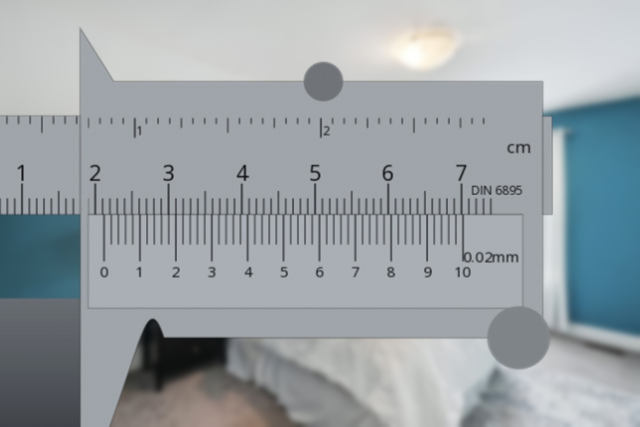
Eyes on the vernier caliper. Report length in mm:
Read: 21.2 mm
